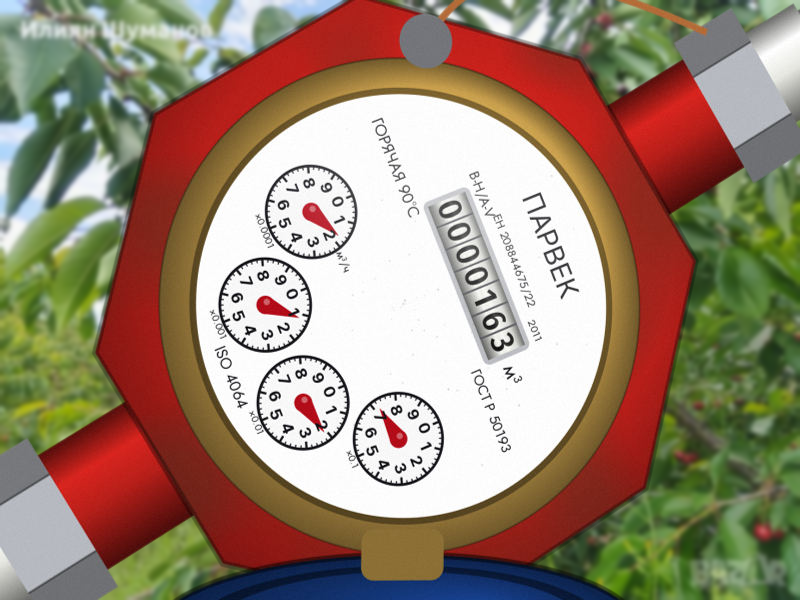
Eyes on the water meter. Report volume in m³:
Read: 163.7211 m³
